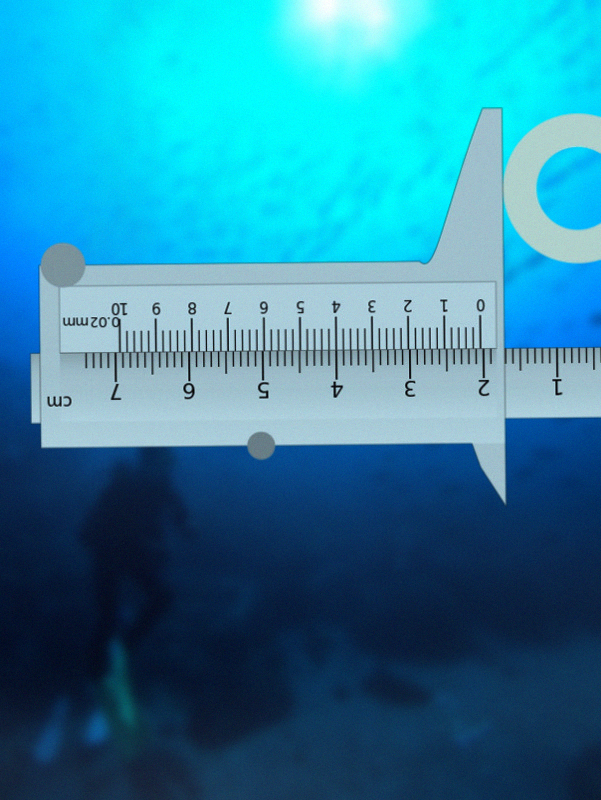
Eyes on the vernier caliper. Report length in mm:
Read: 20.4 mm
